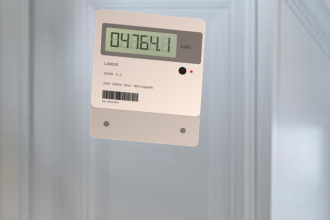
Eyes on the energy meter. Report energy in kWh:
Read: 4764.1 kWh
